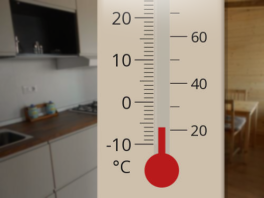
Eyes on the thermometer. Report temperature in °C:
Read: -6 °C
